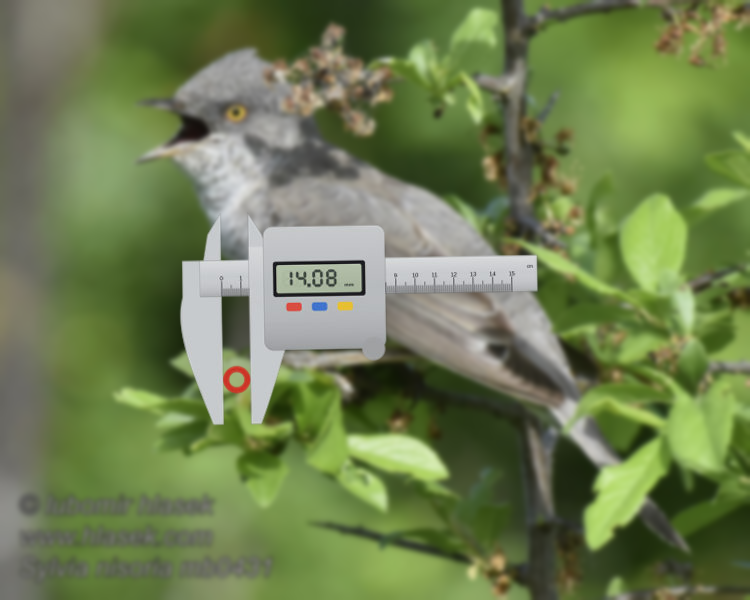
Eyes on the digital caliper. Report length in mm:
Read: 14.08 mm
